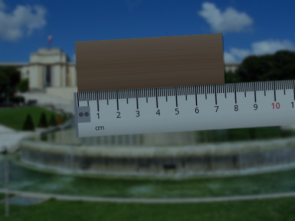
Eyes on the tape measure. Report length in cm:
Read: 7.5 cm
